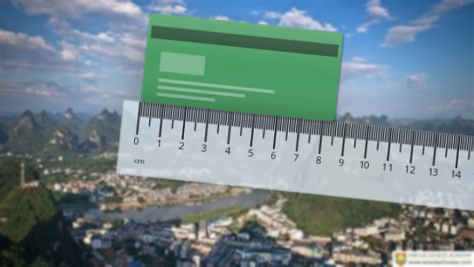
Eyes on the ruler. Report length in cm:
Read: 8.5 cm
